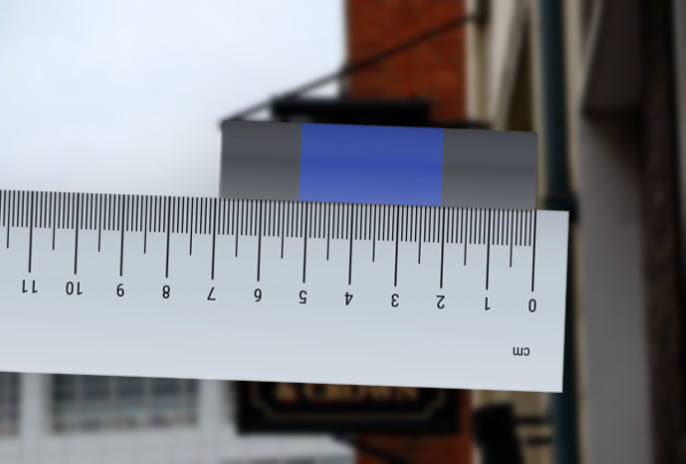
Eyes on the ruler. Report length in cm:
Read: 6.9 cm
